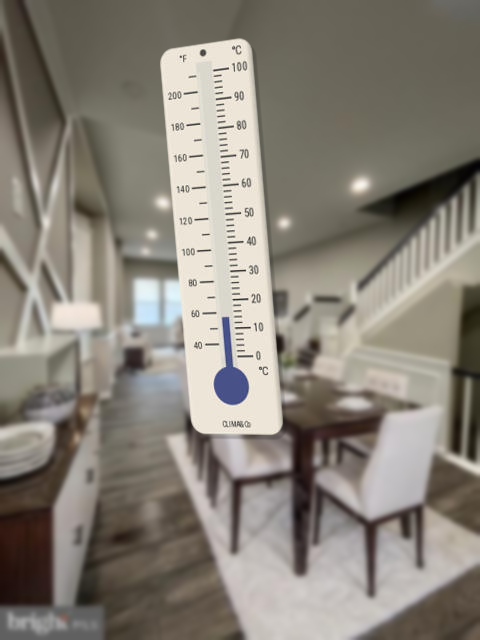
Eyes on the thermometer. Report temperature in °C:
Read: 14 °C
